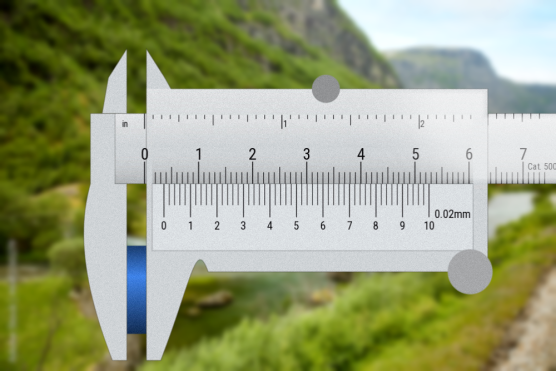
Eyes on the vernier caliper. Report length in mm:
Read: 3.6 mm
